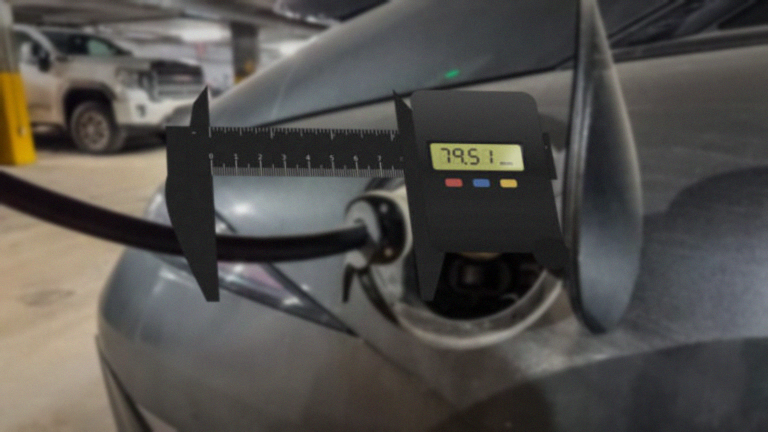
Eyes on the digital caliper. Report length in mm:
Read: 79.51 mm
